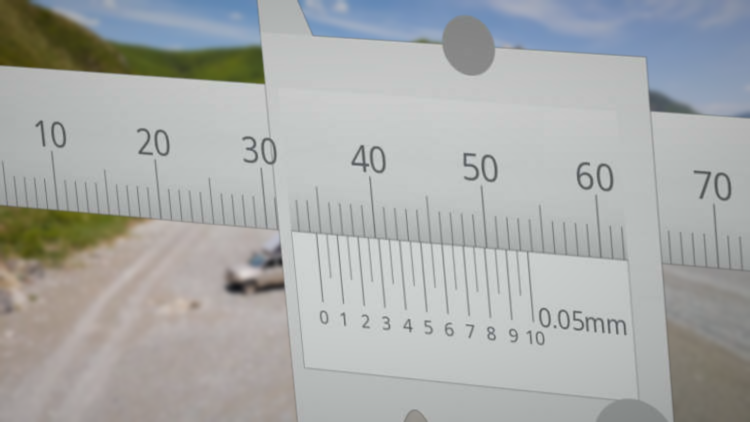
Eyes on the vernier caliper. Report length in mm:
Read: 34.6 mm
